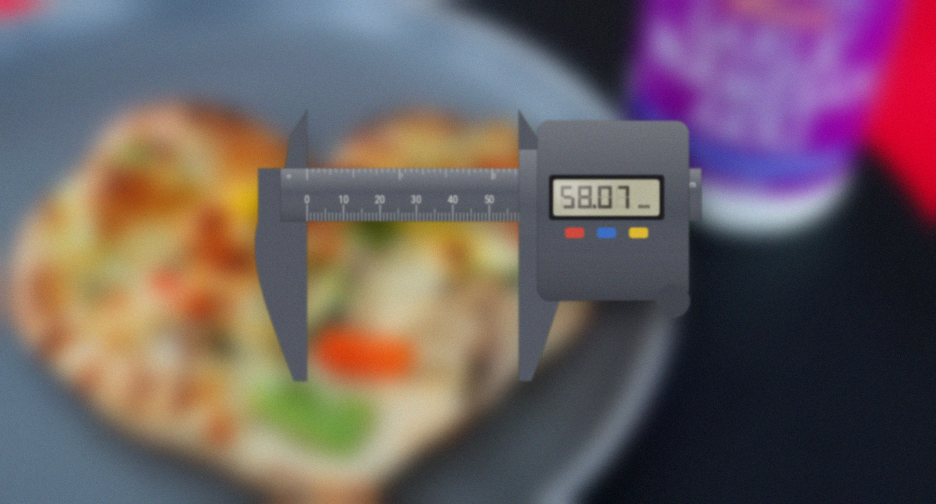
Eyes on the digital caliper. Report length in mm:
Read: 58.07 mm
